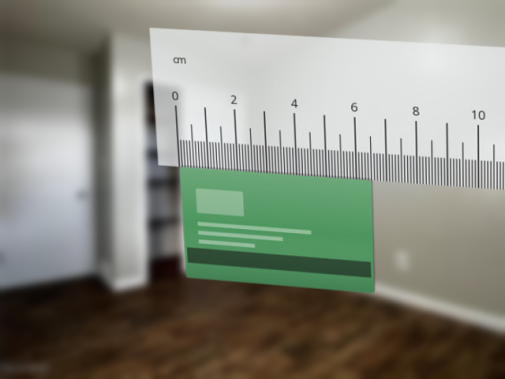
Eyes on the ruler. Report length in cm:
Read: 6.5 cm
